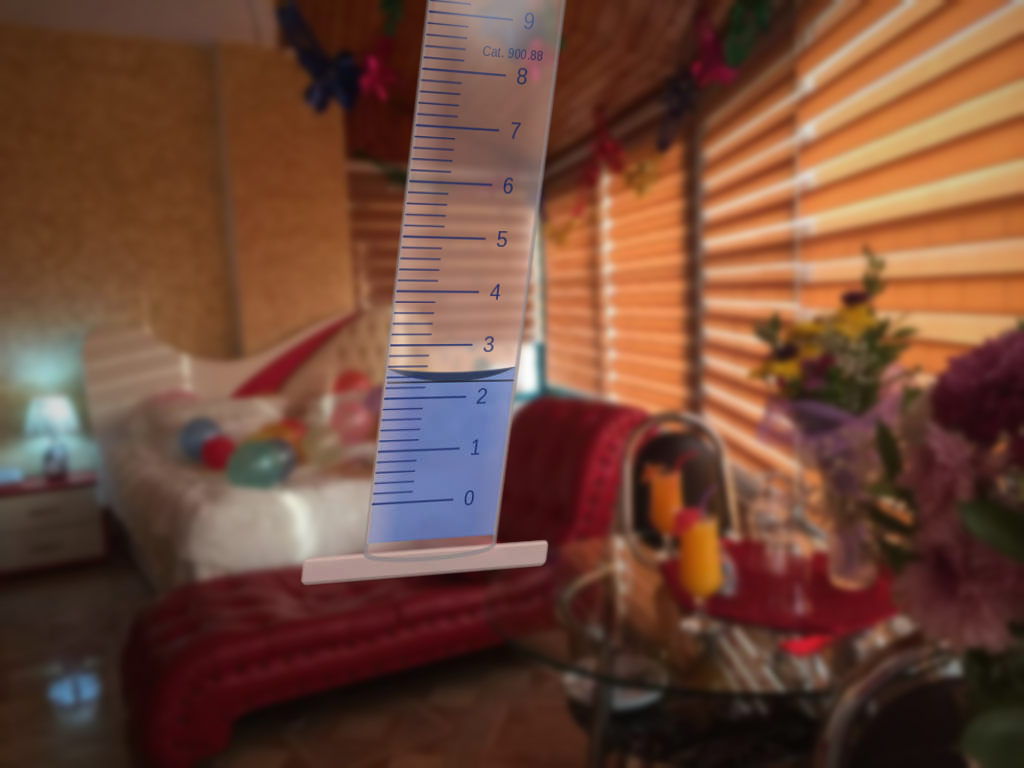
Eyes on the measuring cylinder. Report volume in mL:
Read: 2.3 mL
